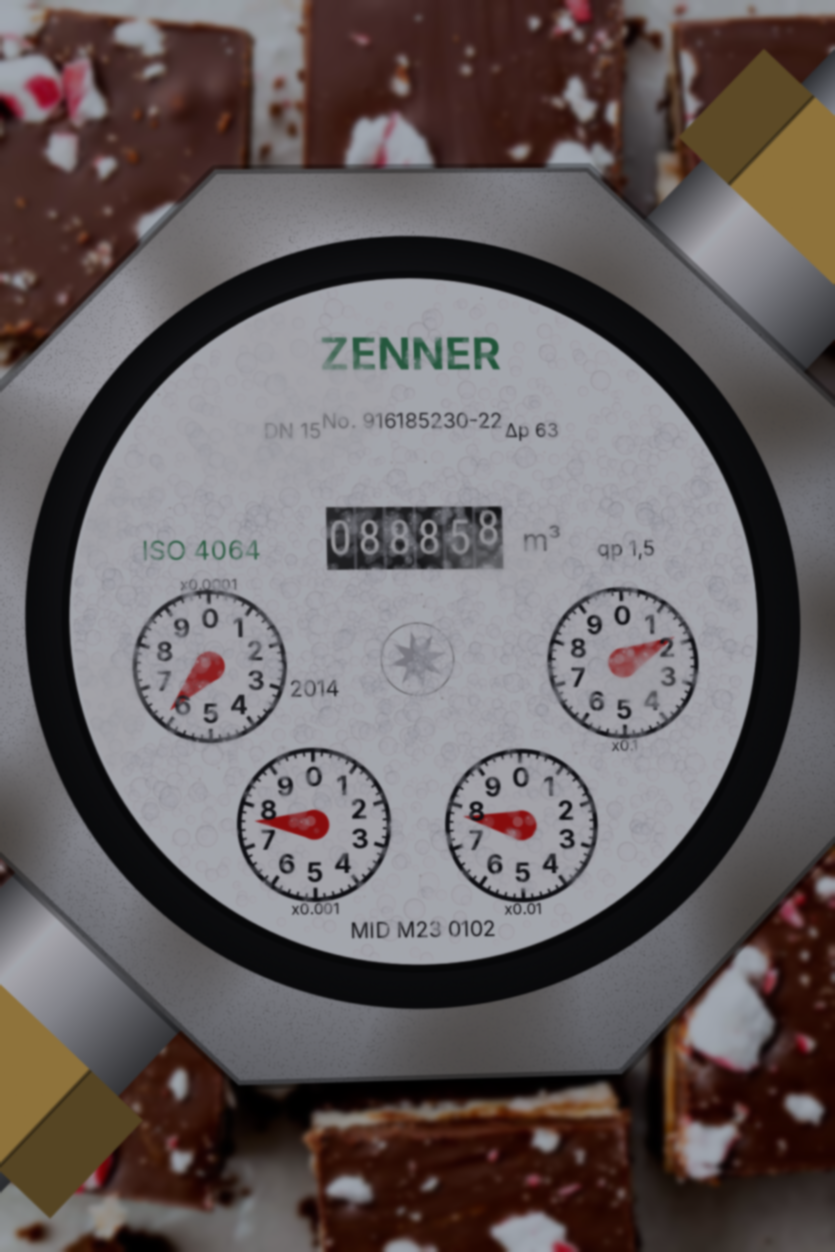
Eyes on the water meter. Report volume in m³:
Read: 88858.1776 m³
